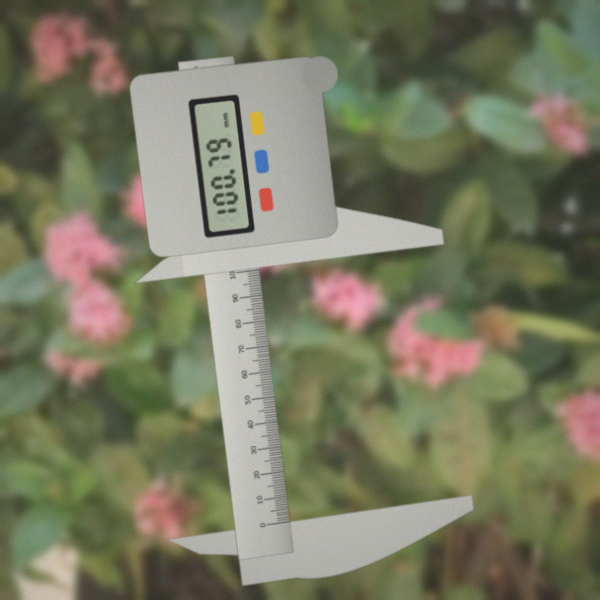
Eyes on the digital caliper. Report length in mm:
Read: 100.79 mm
